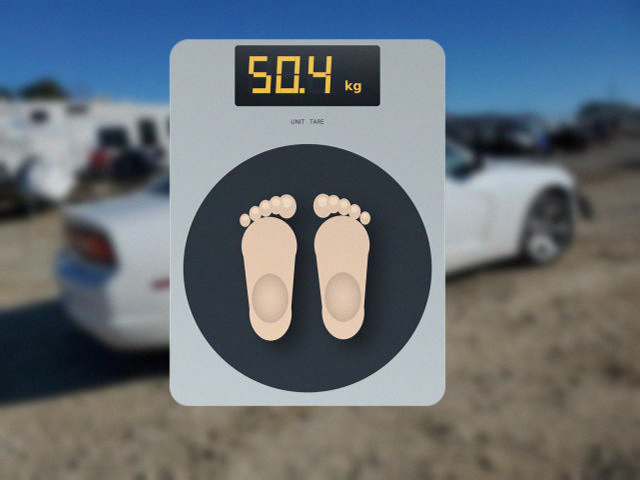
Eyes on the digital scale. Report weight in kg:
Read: 50.4 kg
